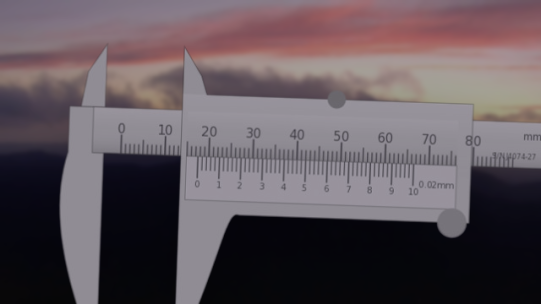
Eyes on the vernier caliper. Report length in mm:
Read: 17.5 mm
